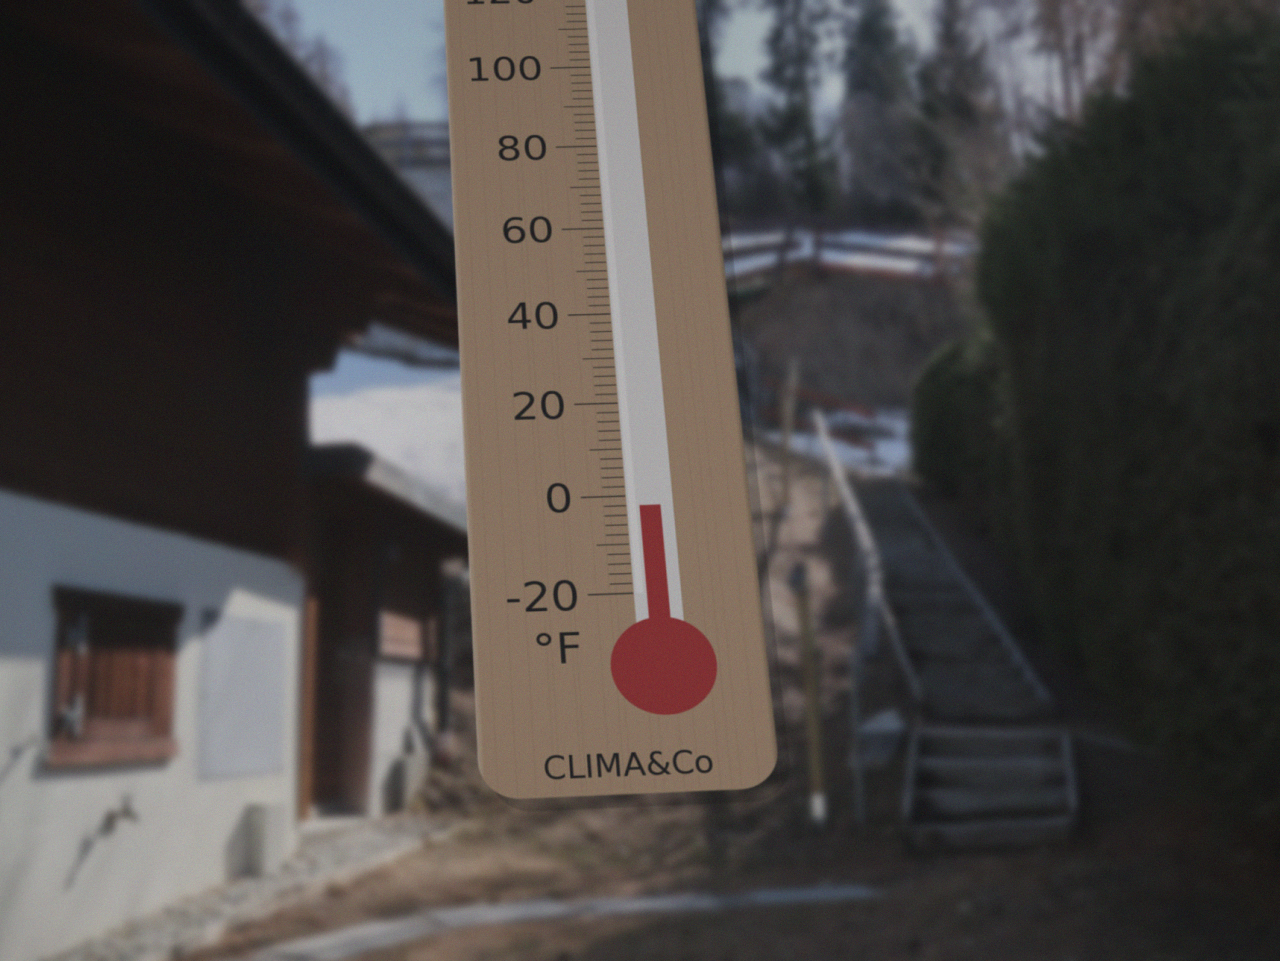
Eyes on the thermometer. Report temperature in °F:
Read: -2 °F
